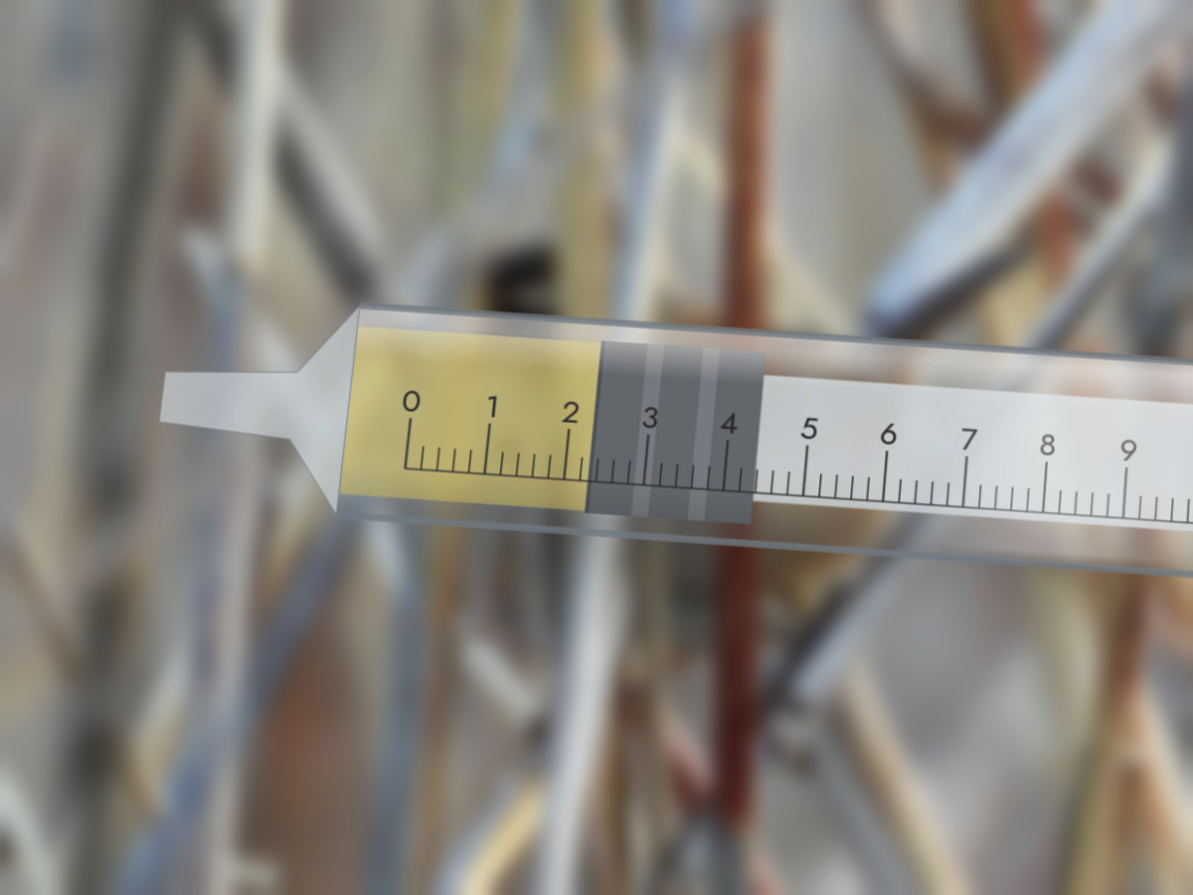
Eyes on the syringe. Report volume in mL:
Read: 2.3 mL
